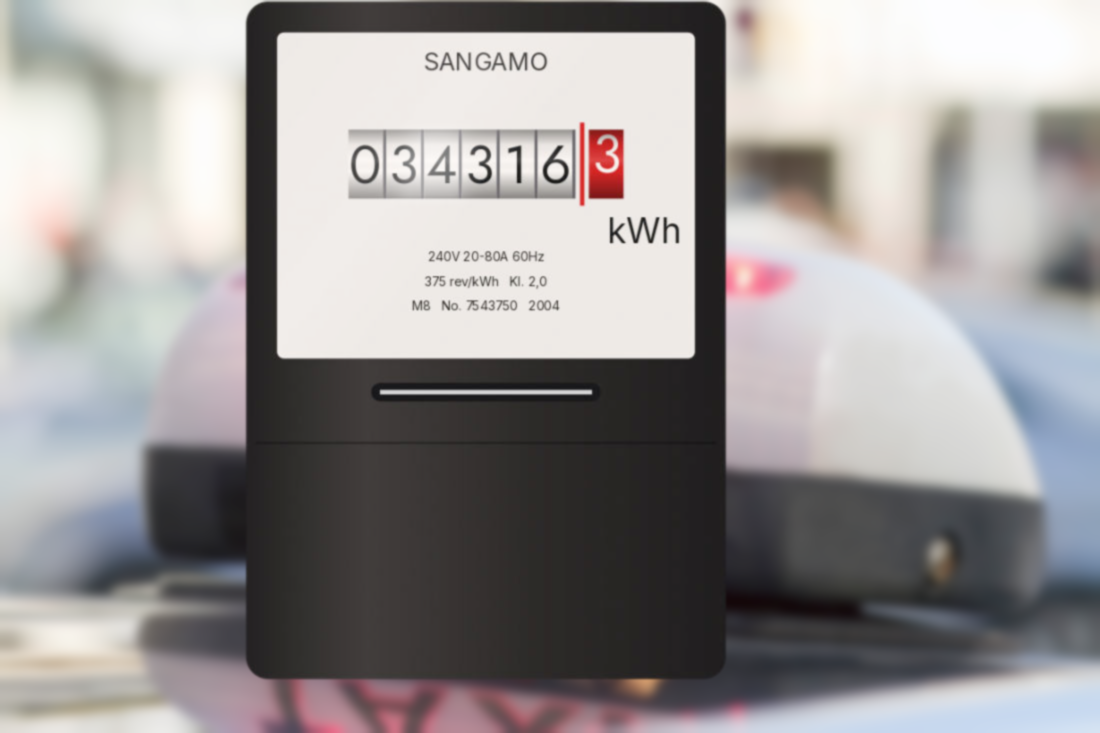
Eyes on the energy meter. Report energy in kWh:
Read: 34316.3 kWh
